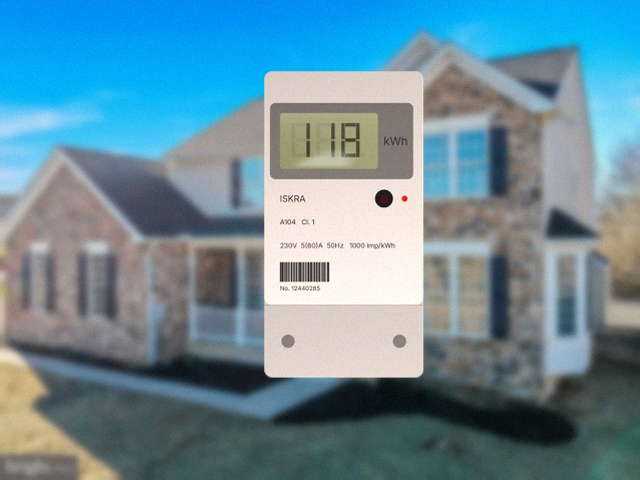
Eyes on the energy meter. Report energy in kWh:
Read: 118 kWh
